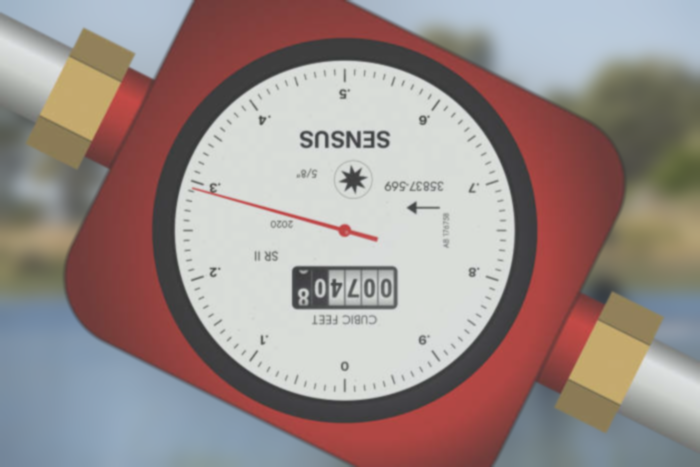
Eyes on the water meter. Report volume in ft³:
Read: 7408.29 ft³
